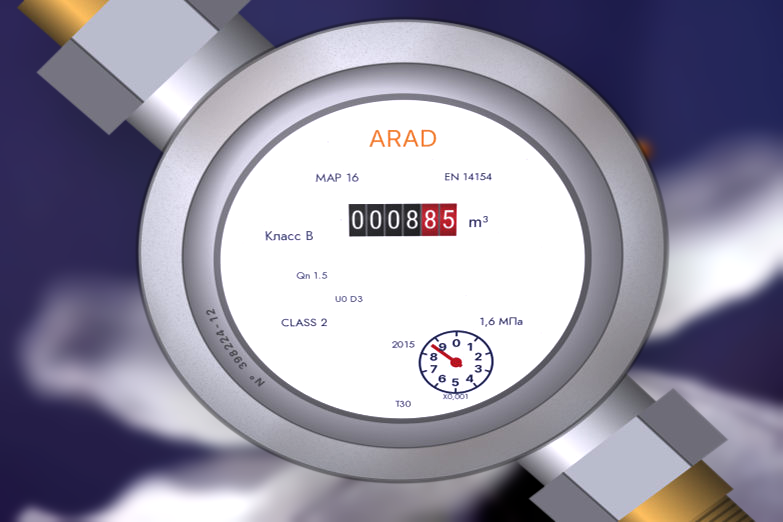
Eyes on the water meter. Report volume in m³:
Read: 8.858 m³
